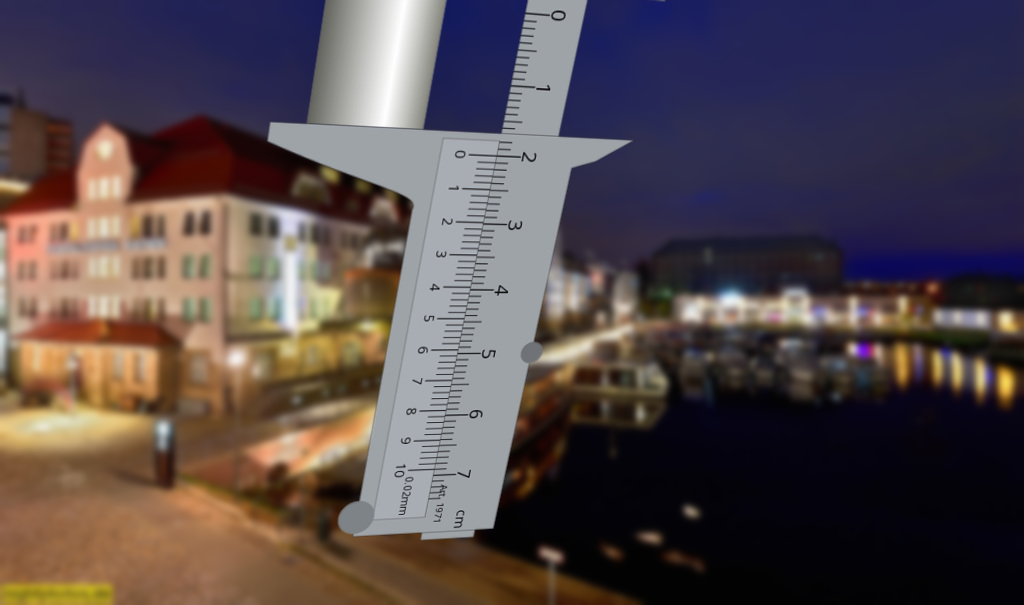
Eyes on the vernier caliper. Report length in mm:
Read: 20.0 mm
